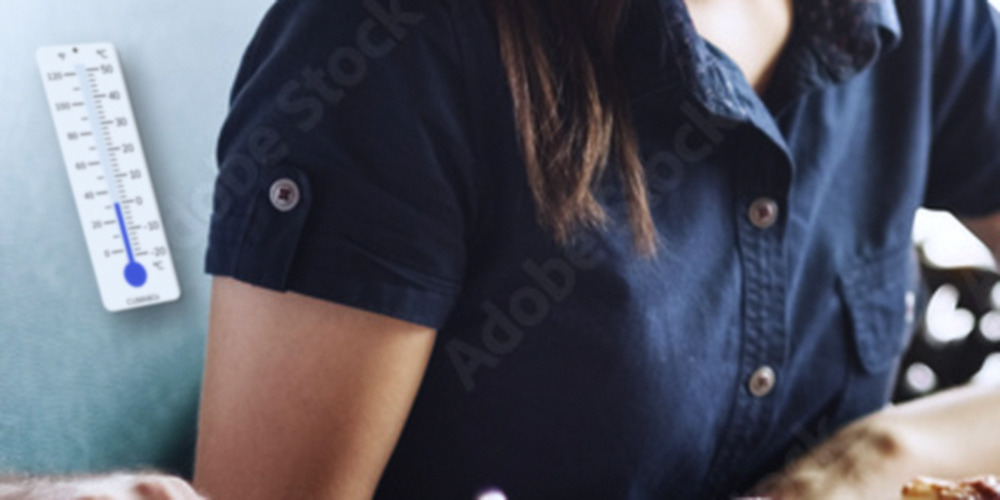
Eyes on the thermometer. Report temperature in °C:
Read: 0 °C
